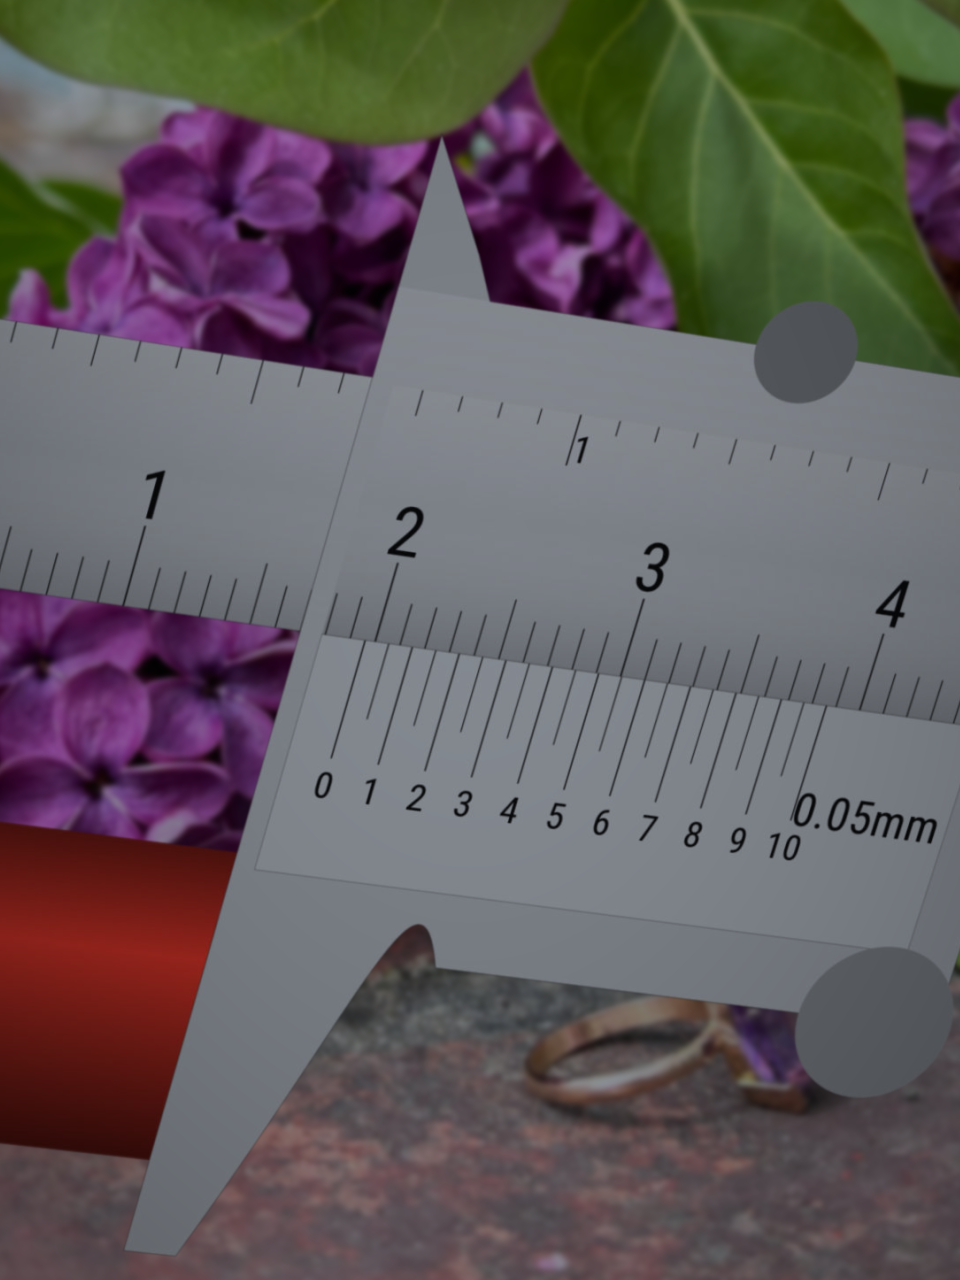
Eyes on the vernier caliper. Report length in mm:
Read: 19.6 mm
